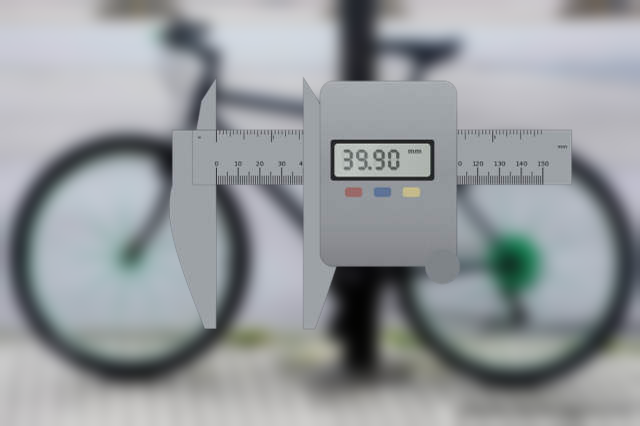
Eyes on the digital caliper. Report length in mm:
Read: 39.90 mm
